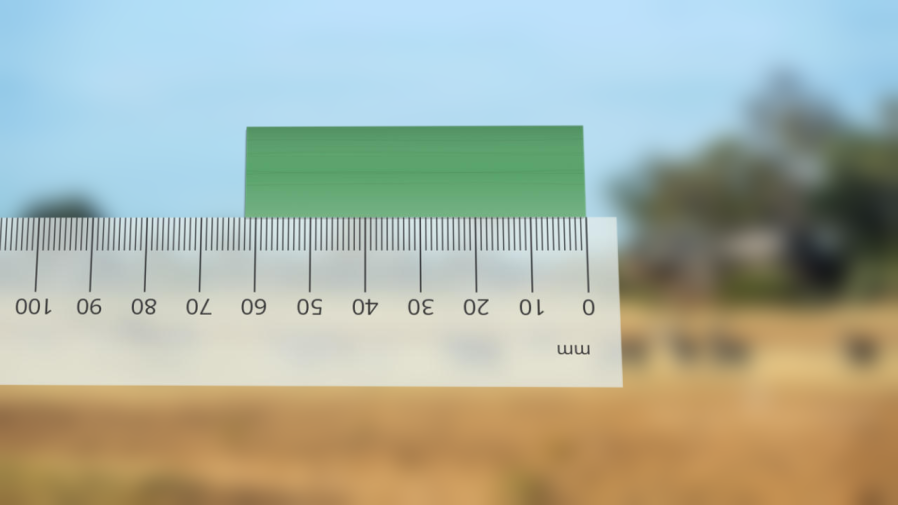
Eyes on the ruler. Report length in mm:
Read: 62 mm
